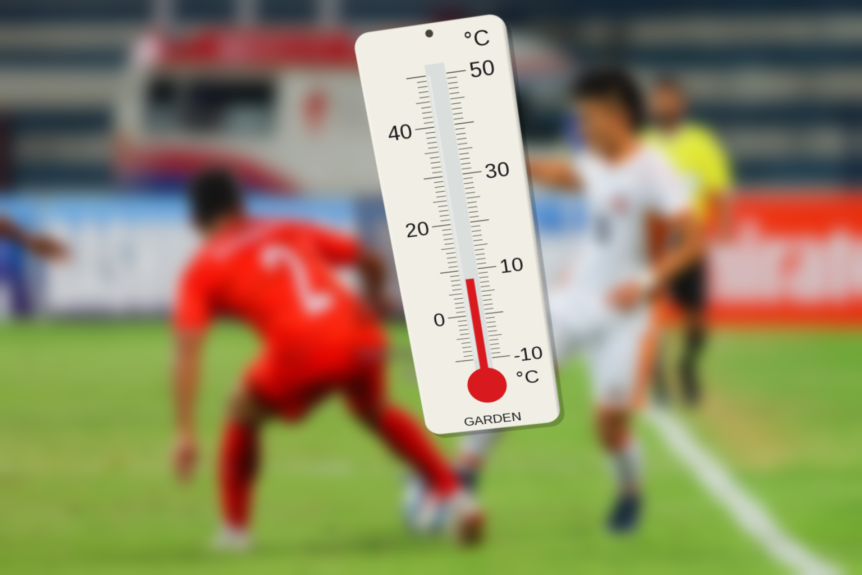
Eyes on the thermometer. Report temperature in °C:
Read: 8 °C
